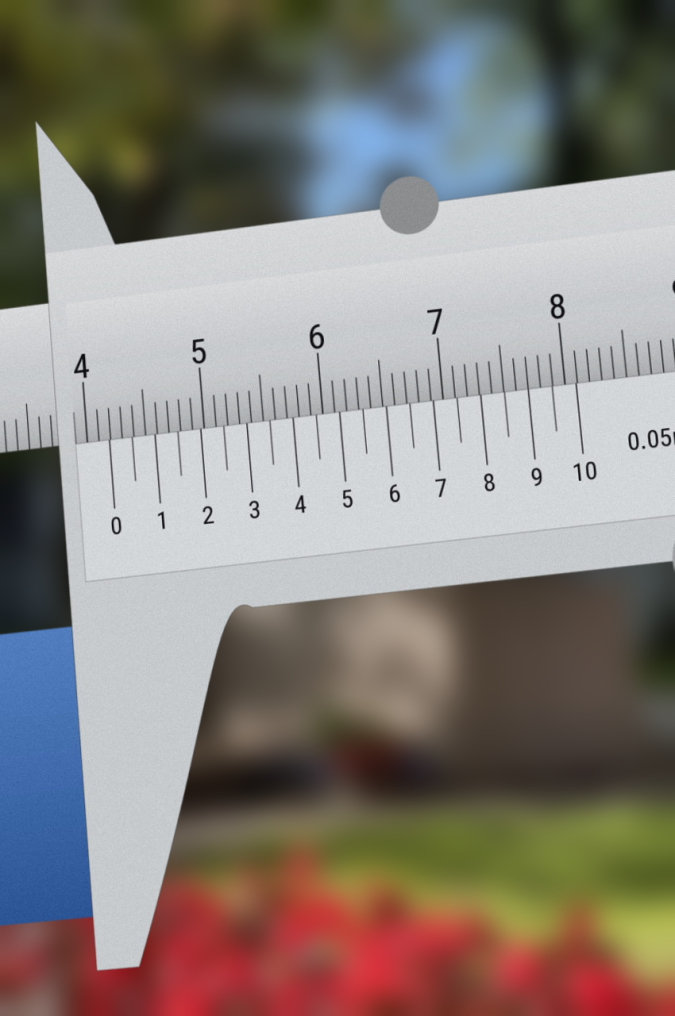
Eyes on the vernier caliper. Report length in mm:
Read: 41.9 mm
